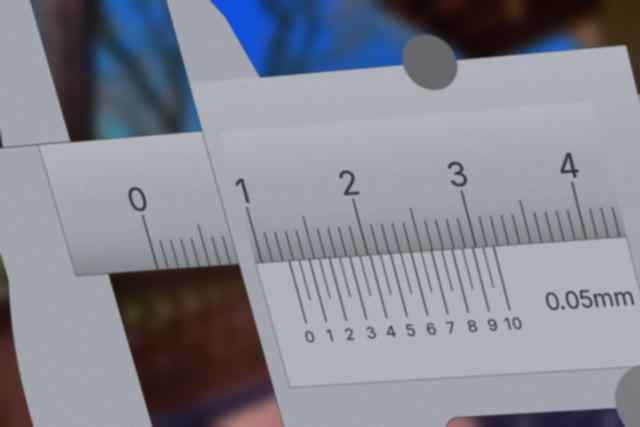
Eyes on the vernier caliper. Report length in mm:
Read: 12.6 mm
